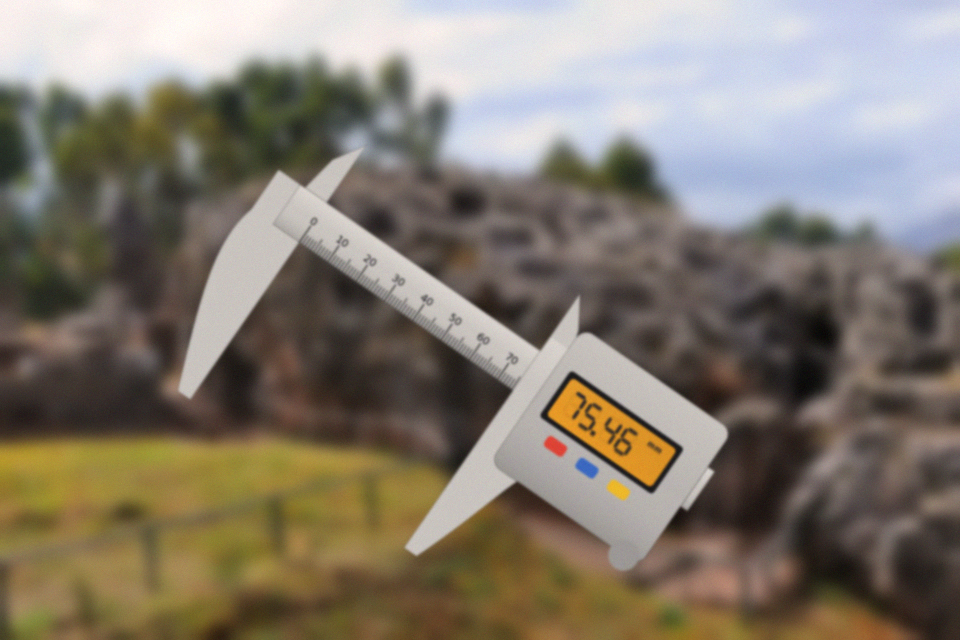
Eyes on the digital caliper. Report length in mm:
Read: 75.46 mm
